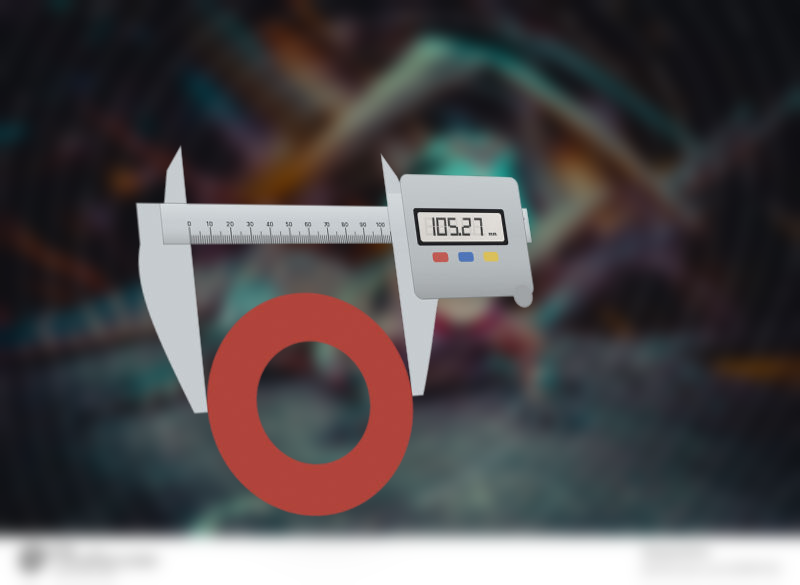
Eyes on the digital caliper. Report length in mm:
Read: 105.27 mm
